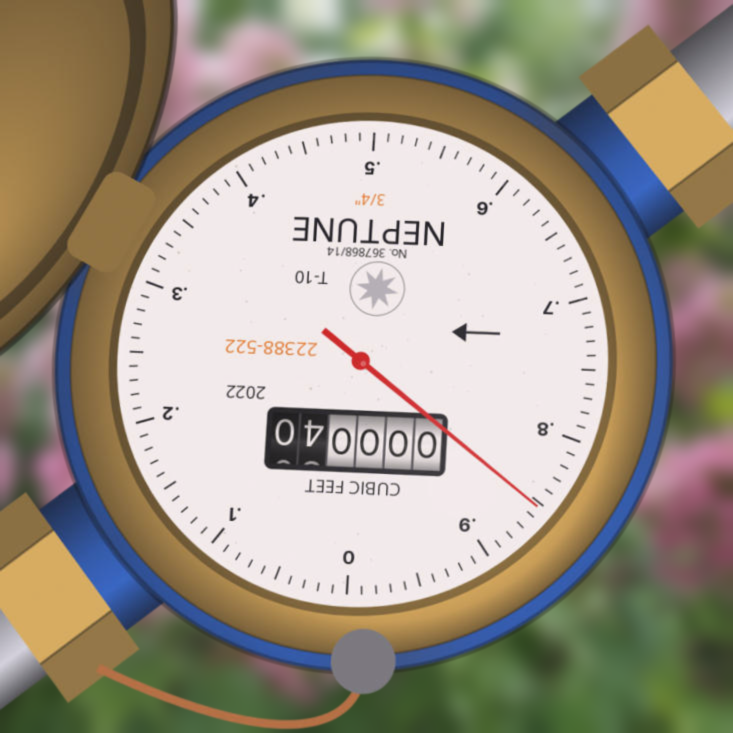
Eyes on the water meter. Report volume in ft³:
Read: 39.85 ft³
